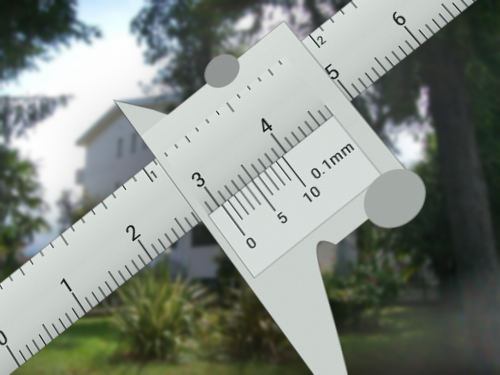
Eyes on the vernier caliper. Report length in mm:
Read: 30.4 mm
